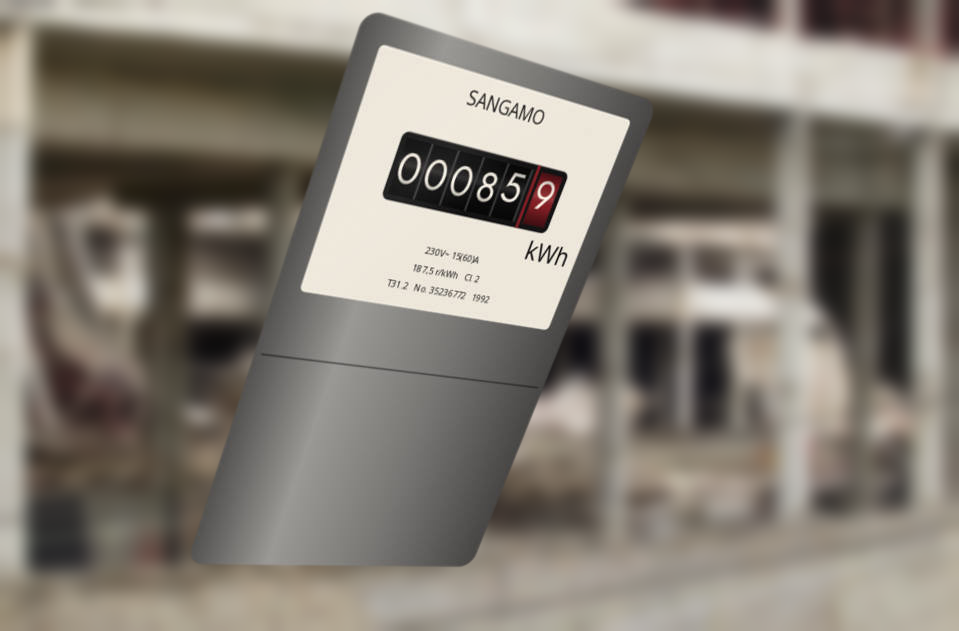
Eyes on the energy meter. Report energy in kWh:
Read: 85.9 kWh
